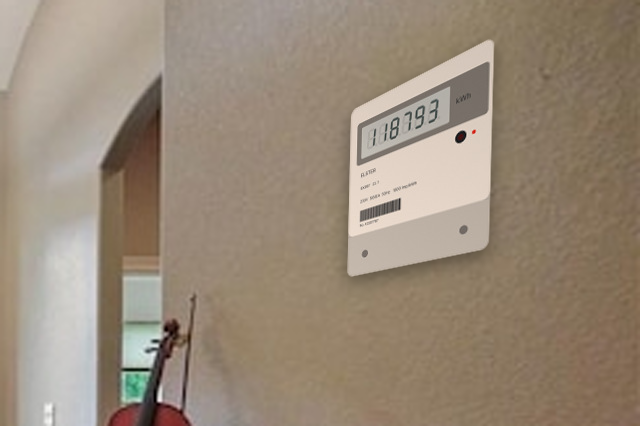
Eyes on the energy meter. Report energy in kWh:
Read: 118793 kWh
